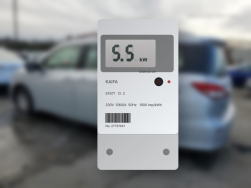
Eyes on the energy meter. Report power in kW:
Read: 5.5 kW
